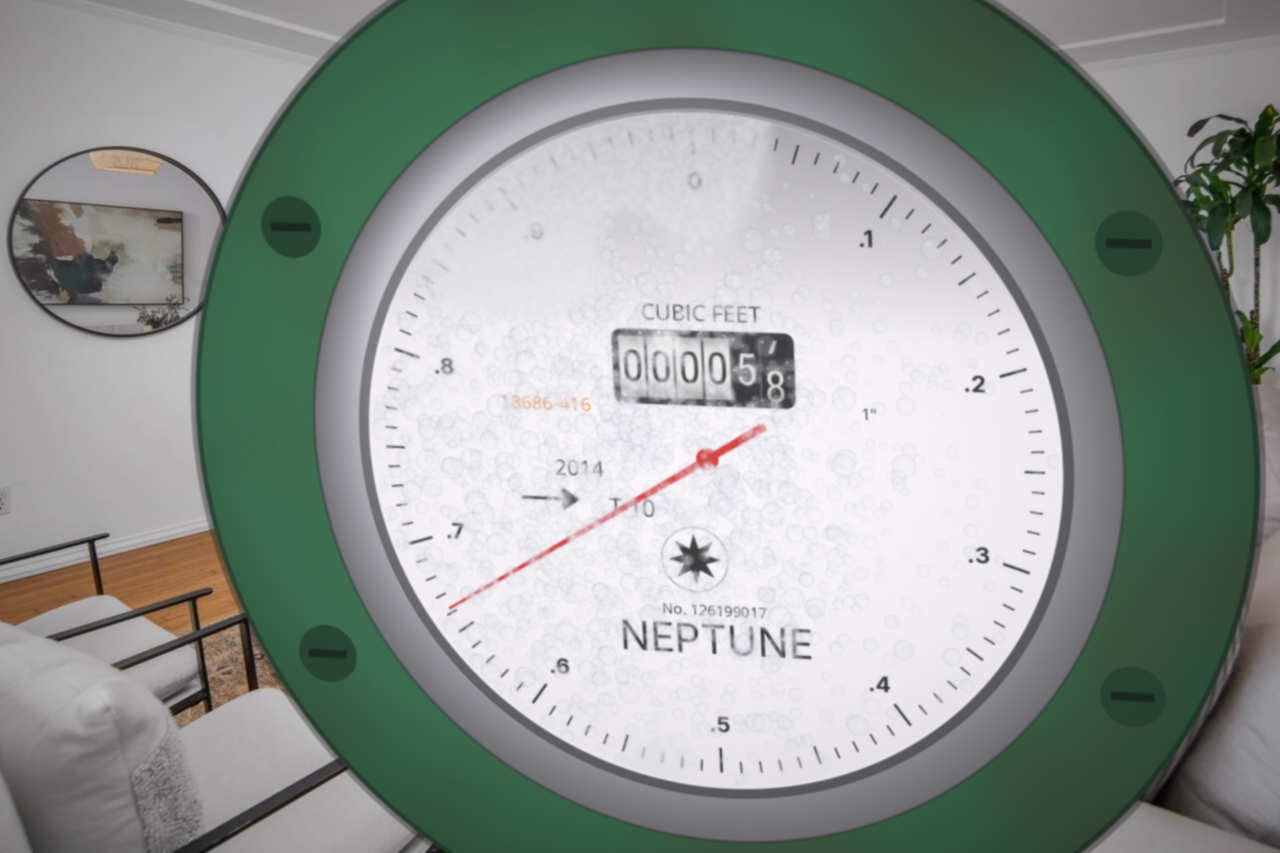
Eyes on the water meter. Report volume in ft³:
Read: 57.66 ft³
